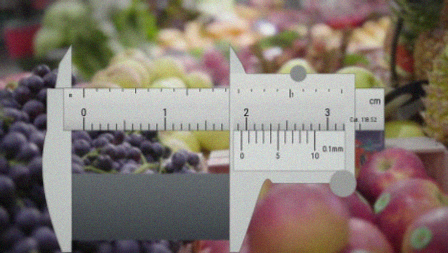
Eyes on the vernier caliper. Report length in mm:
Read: 19.4 mm
